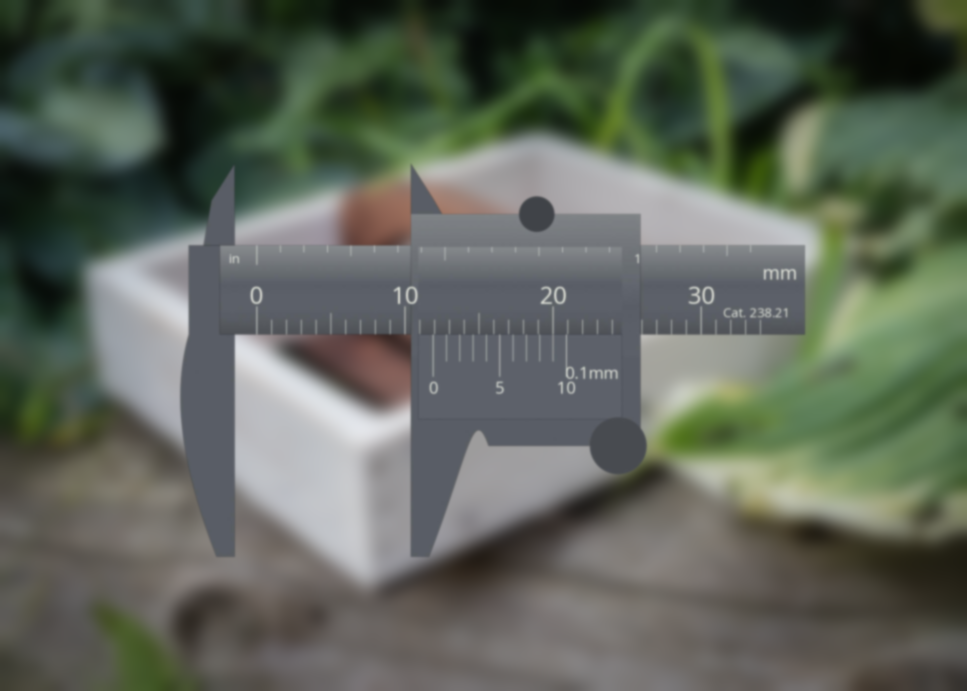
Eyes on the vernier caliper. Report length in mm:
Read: 11.9 mm
